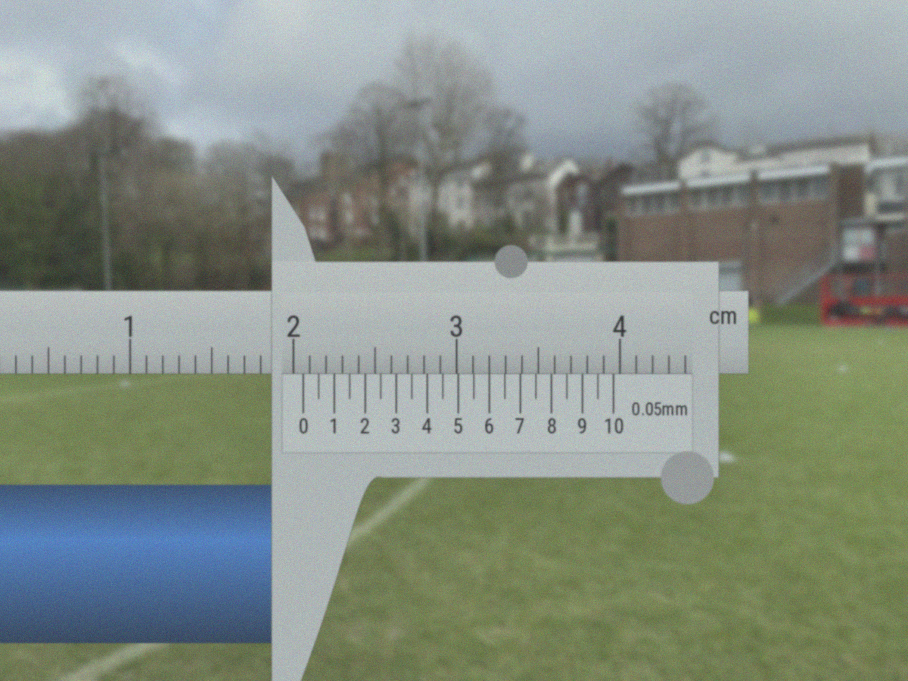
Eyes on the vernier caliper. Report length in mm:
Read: 20.6 mm
